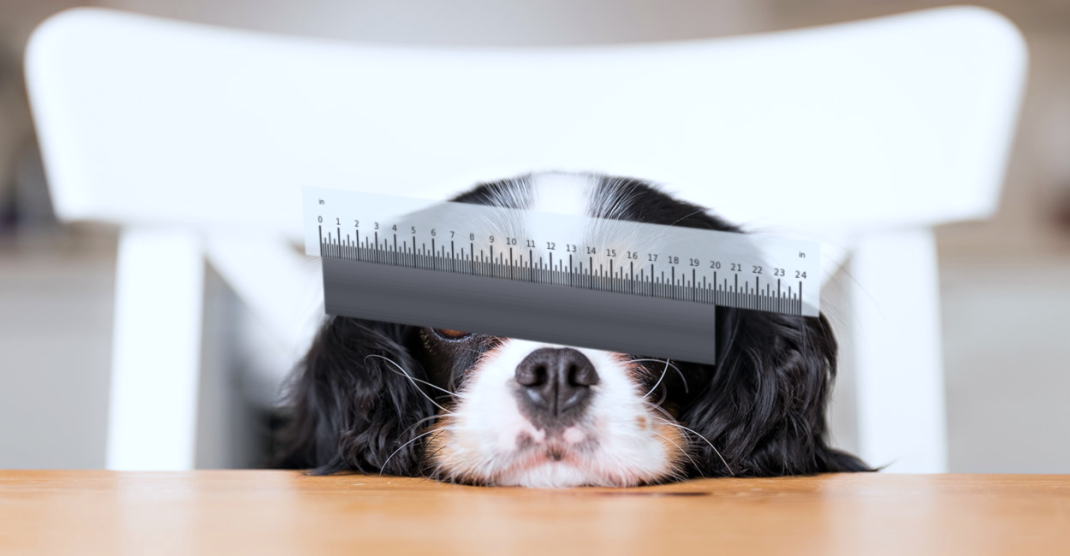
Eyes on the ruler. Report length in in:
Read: 20 in
